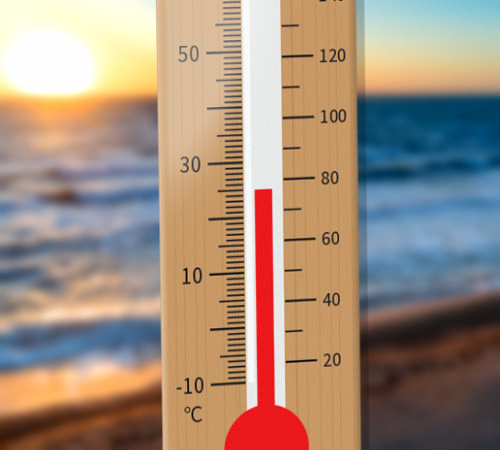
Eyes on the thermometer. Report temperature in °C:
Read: 25 °C
